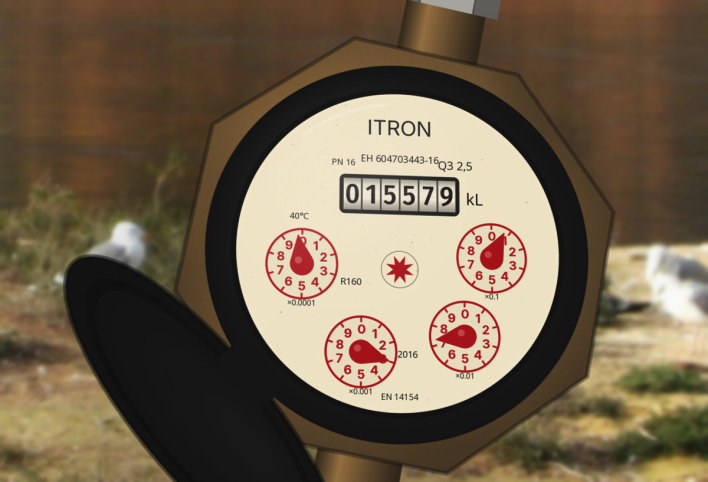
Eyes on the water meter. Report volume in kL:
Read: 15579.0729 kL
